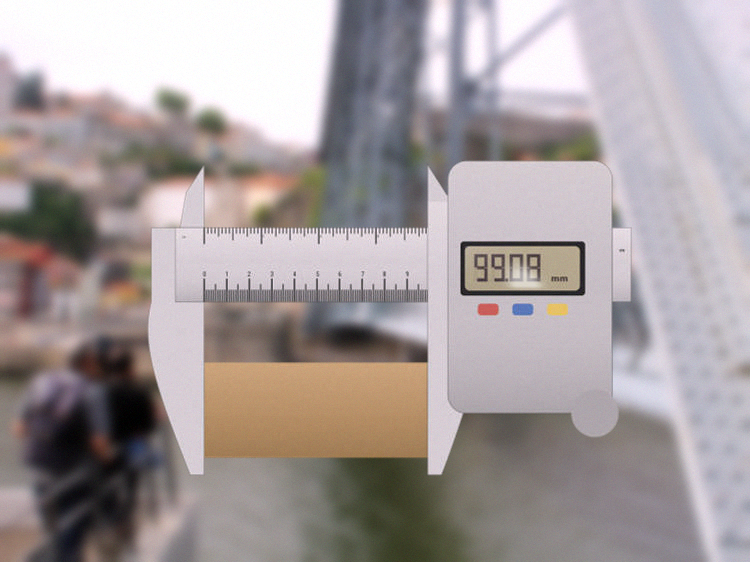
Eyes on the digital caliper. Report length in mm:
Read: 99.08 mm
